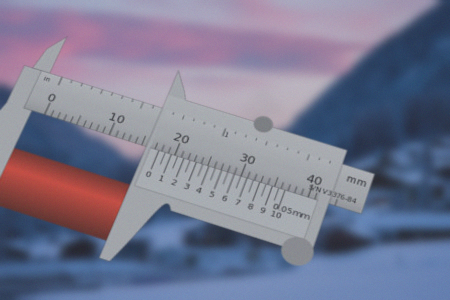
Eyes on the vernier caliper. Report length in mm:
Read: 17.6 mm
